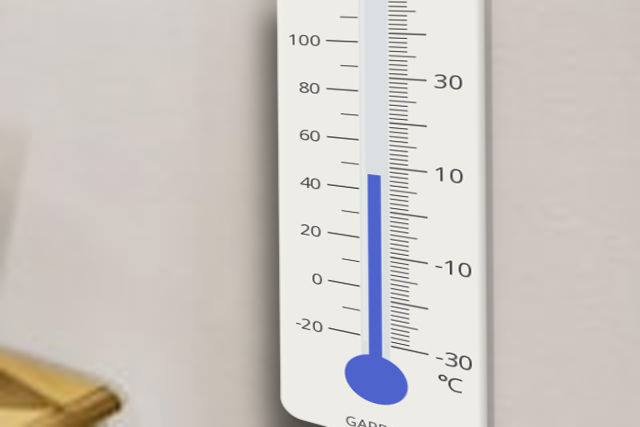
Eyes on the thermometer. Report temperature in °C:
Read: 8 °C
